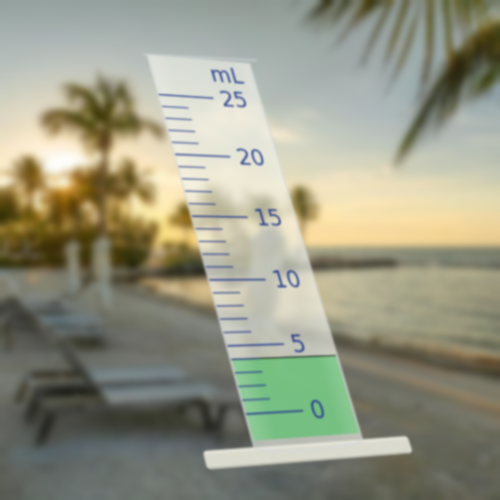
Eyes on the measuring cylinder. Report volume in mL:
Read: 4 mL
